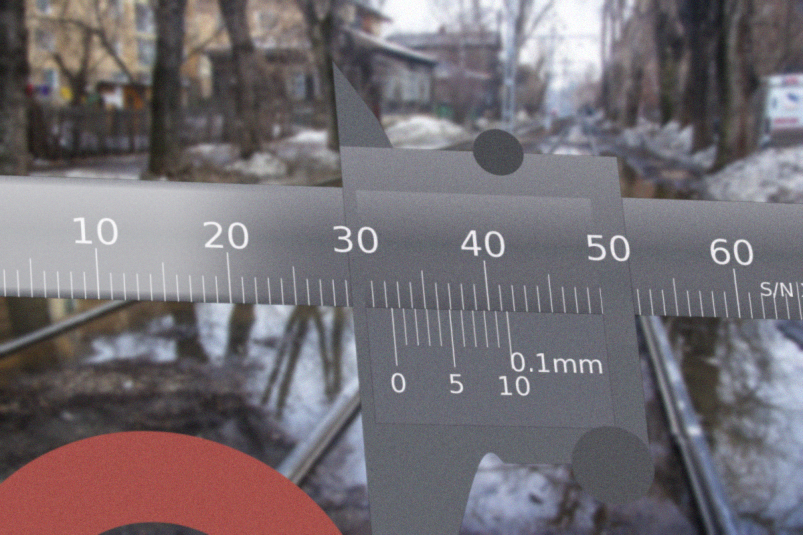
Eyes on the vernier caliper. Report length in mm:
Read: 32.4 mm
